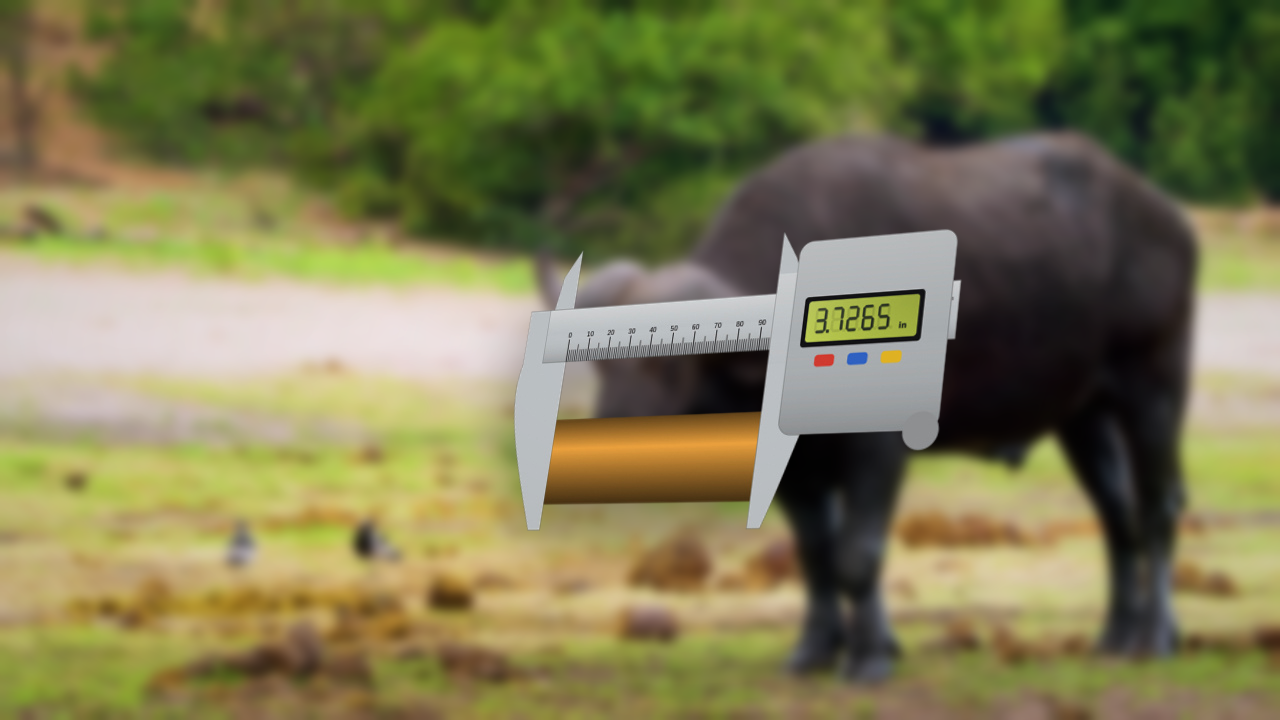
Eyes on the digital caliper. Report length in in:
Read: 3.7265 in
